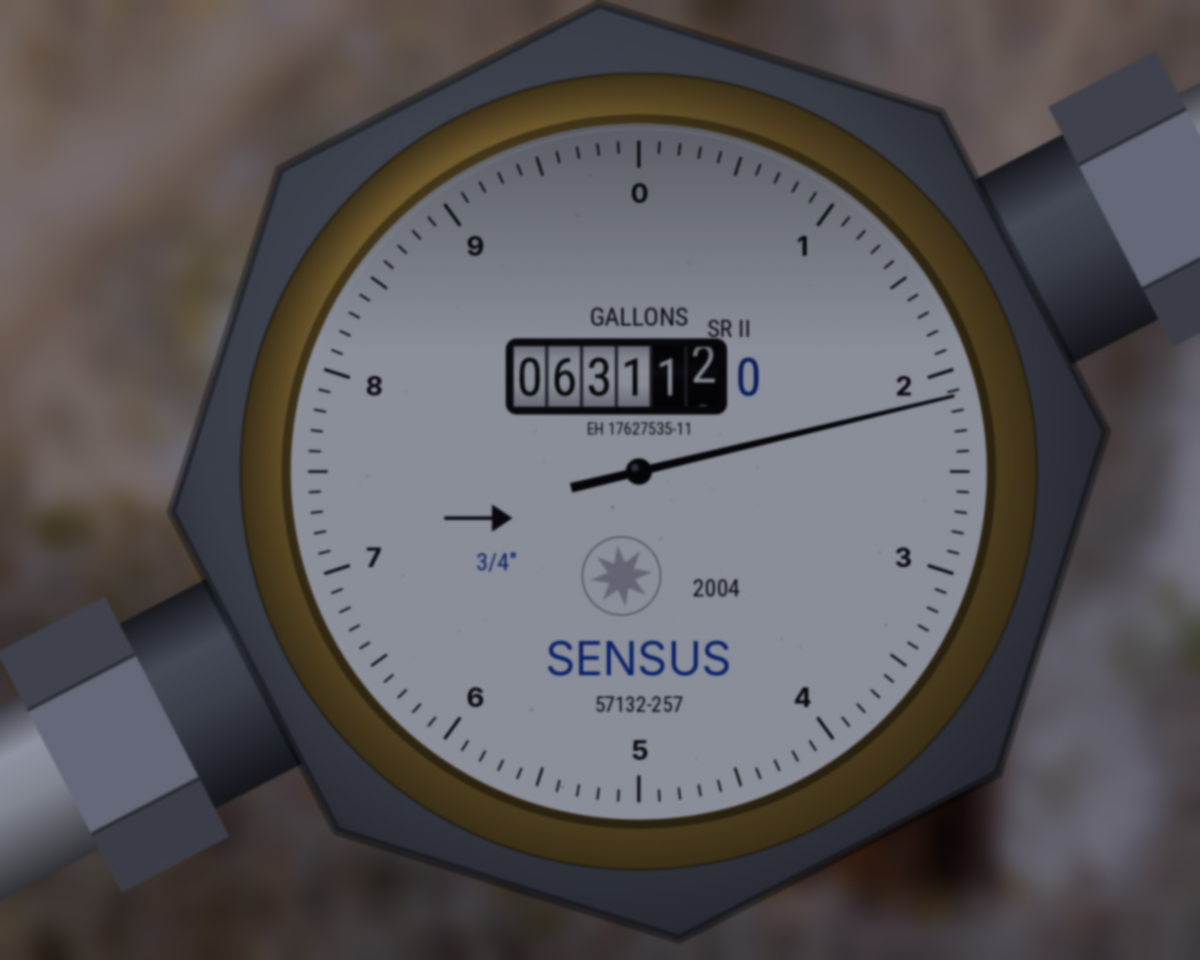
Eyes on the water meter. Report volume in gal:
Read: 631122.1 gal
